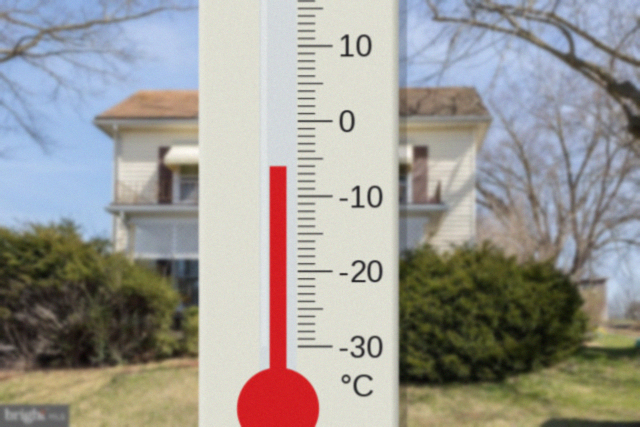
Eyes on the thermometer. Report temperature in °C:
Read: -6 °C
